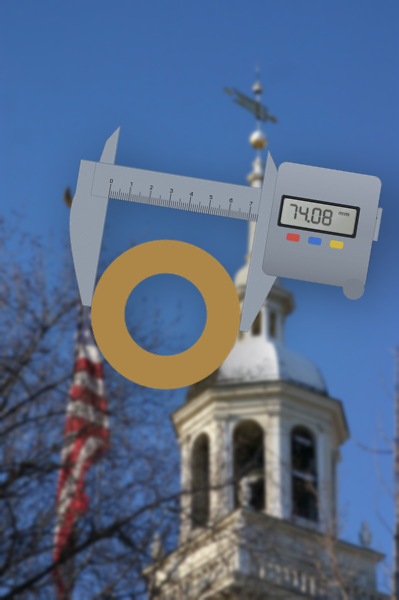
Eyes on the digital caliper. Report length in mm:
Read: 74.08 mm
